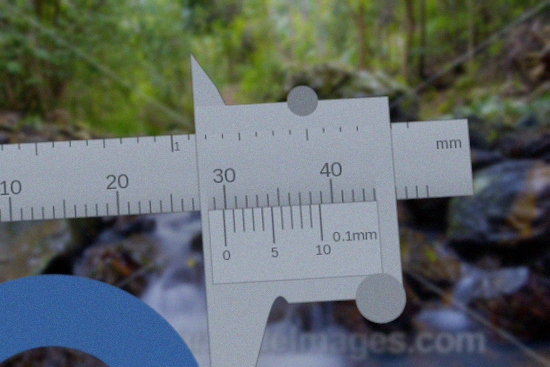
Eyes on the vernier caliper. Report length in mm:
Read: 29.8 mm
